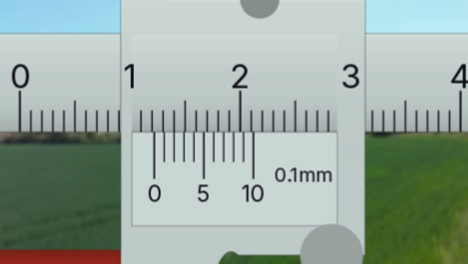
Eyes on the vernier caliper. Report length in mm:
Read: 12.2 mm
